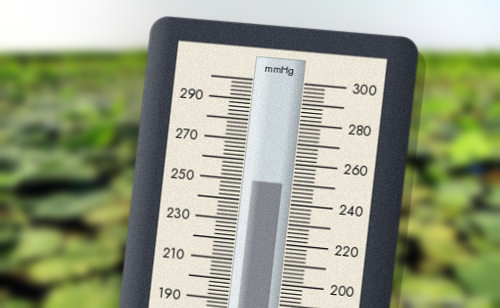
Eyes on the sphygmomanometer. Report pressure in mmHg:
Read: 250 mmHg
